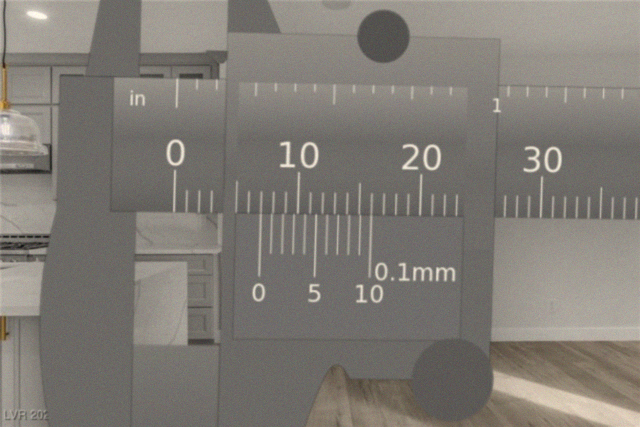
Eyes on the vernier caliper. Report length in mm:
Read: 7.0 mm
